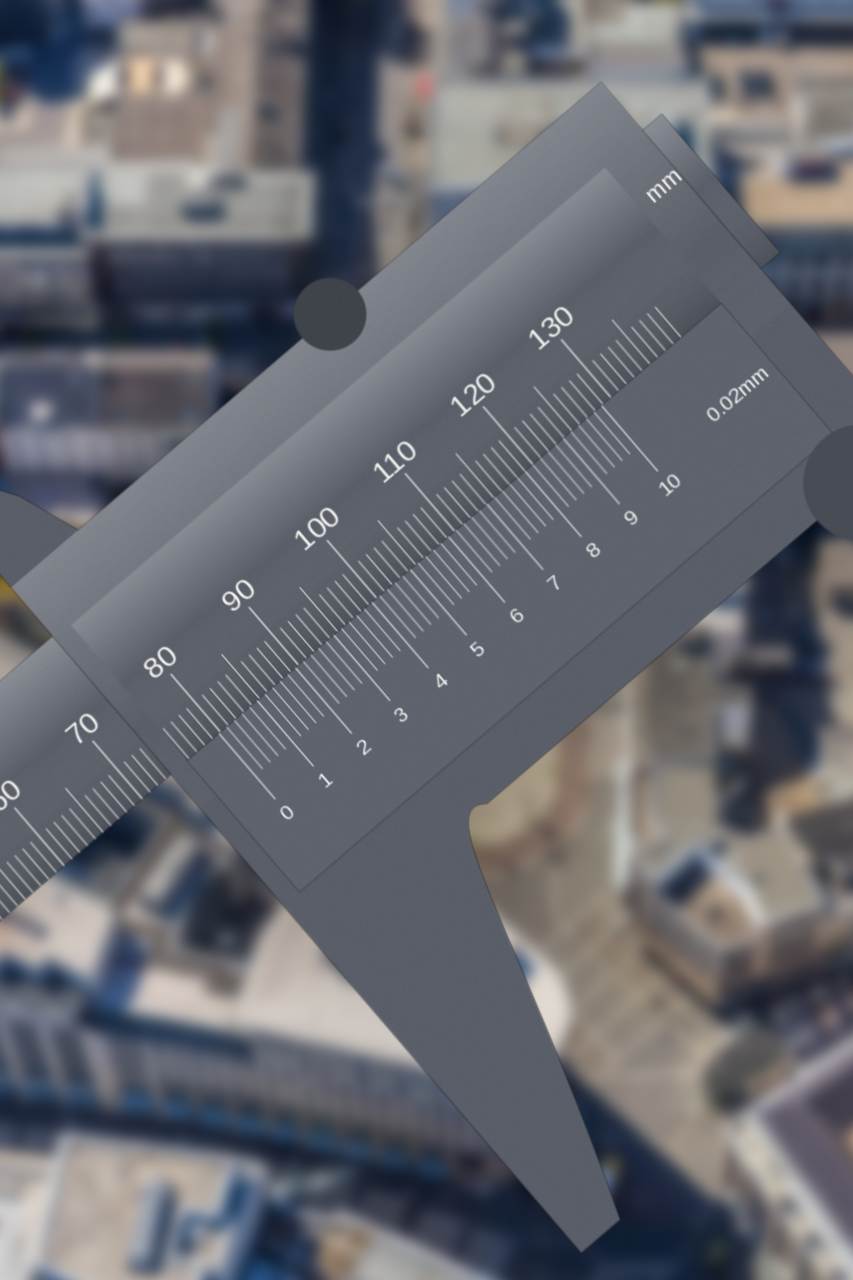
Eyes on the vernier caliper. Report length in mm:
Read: 79.8 mm
